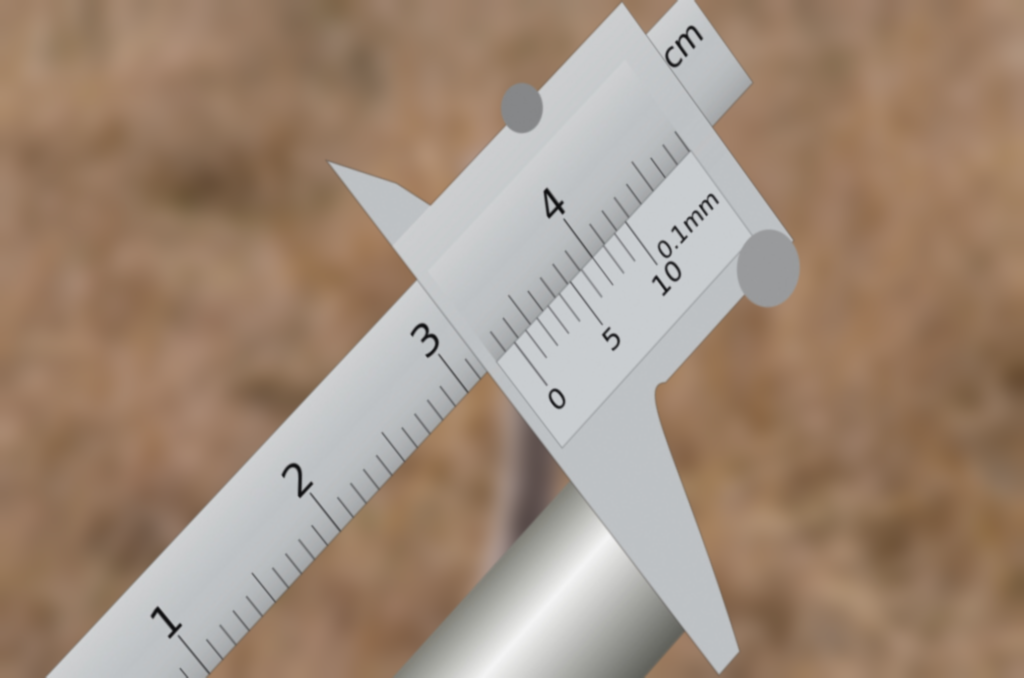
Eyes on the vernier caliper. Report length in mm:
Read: 33.7 mm
